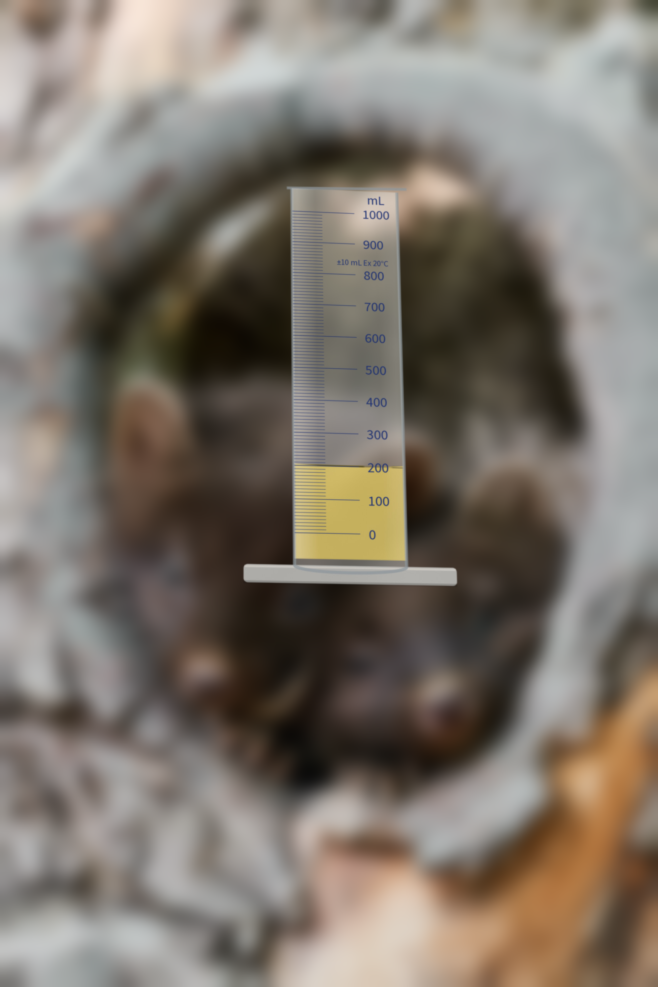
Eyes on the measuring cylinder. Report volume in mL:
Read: 200 mL
